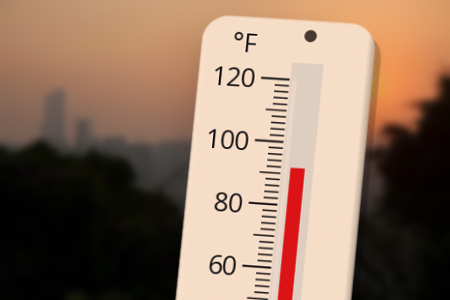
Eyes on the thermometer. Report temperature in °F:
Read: 92 °F
